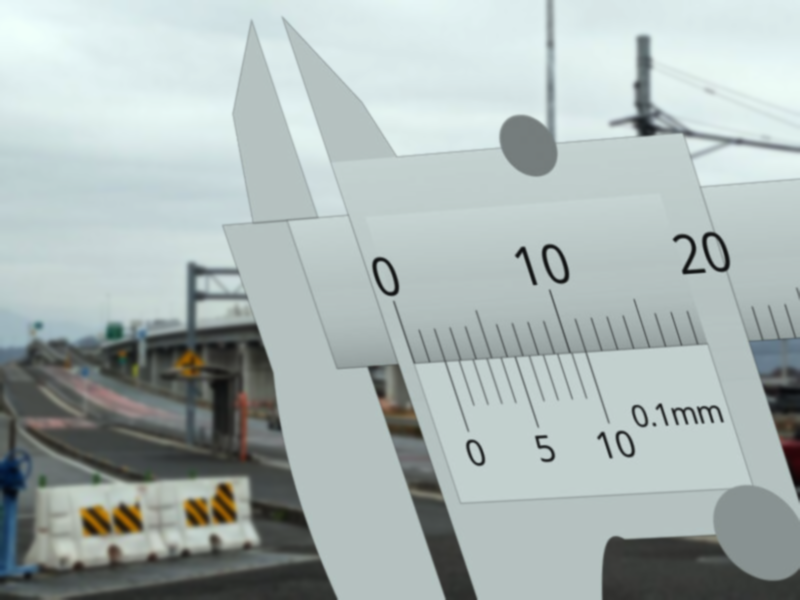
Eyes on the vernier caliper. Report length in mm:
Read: 2.0 mm
